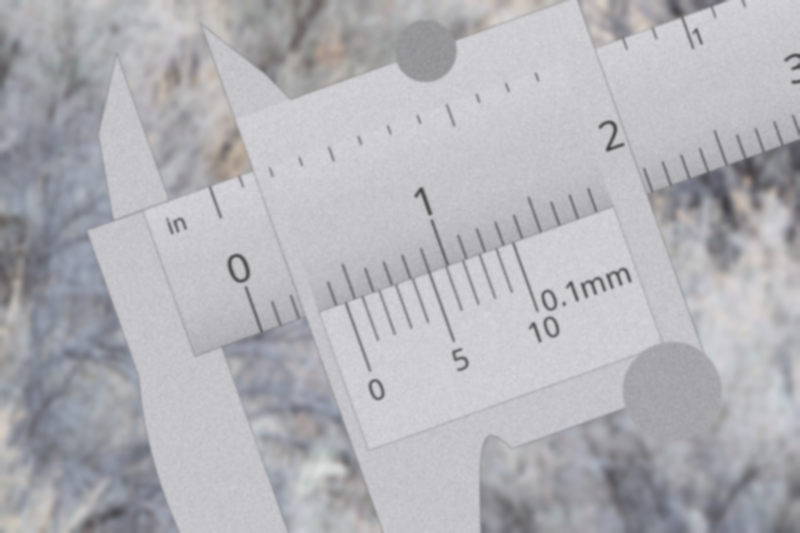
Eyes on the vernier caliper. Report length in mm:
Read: 4.5 mm
